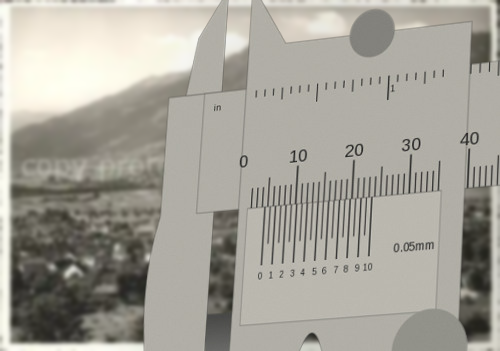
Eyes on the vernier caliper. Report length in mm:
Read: 4.5 mm
